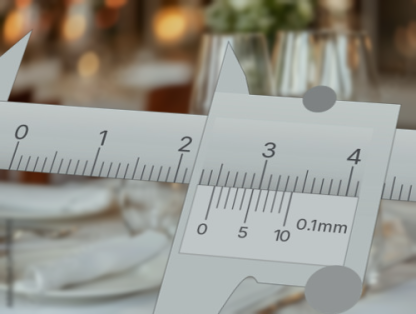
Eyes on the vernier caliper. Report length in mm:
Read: 24.8 mm
